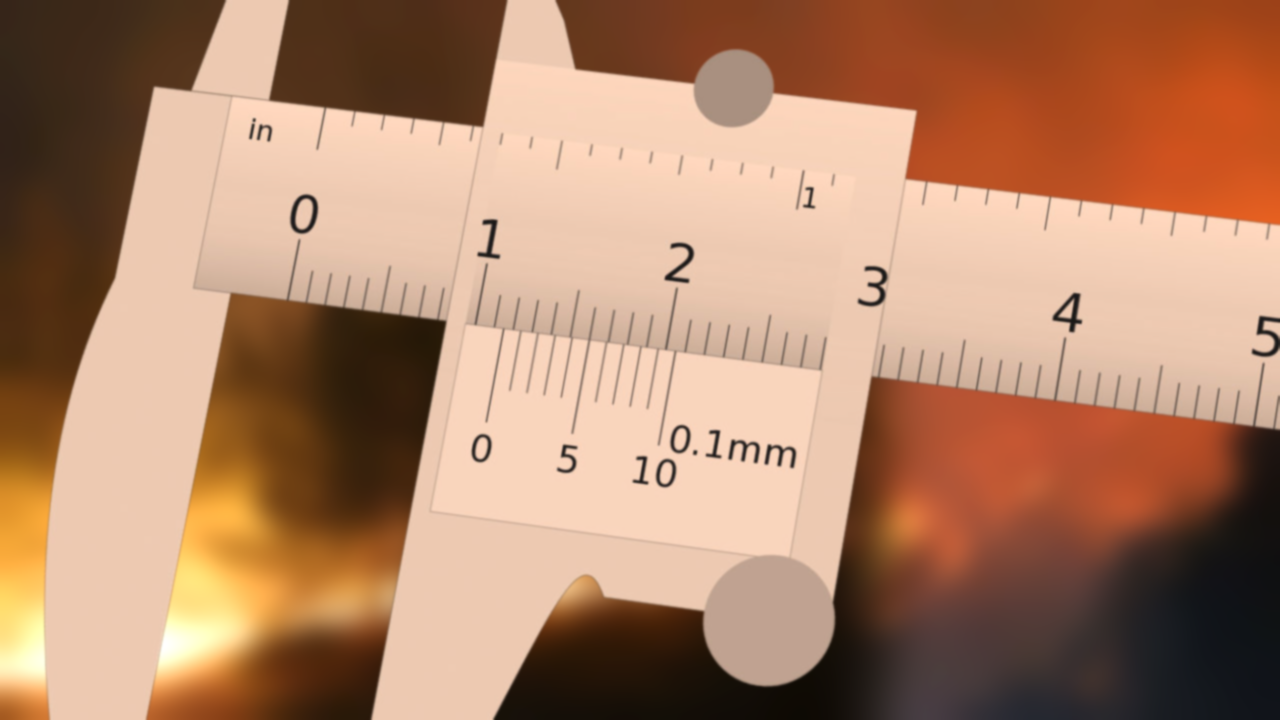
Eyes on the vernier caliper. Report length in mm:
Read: 11.5 mm
